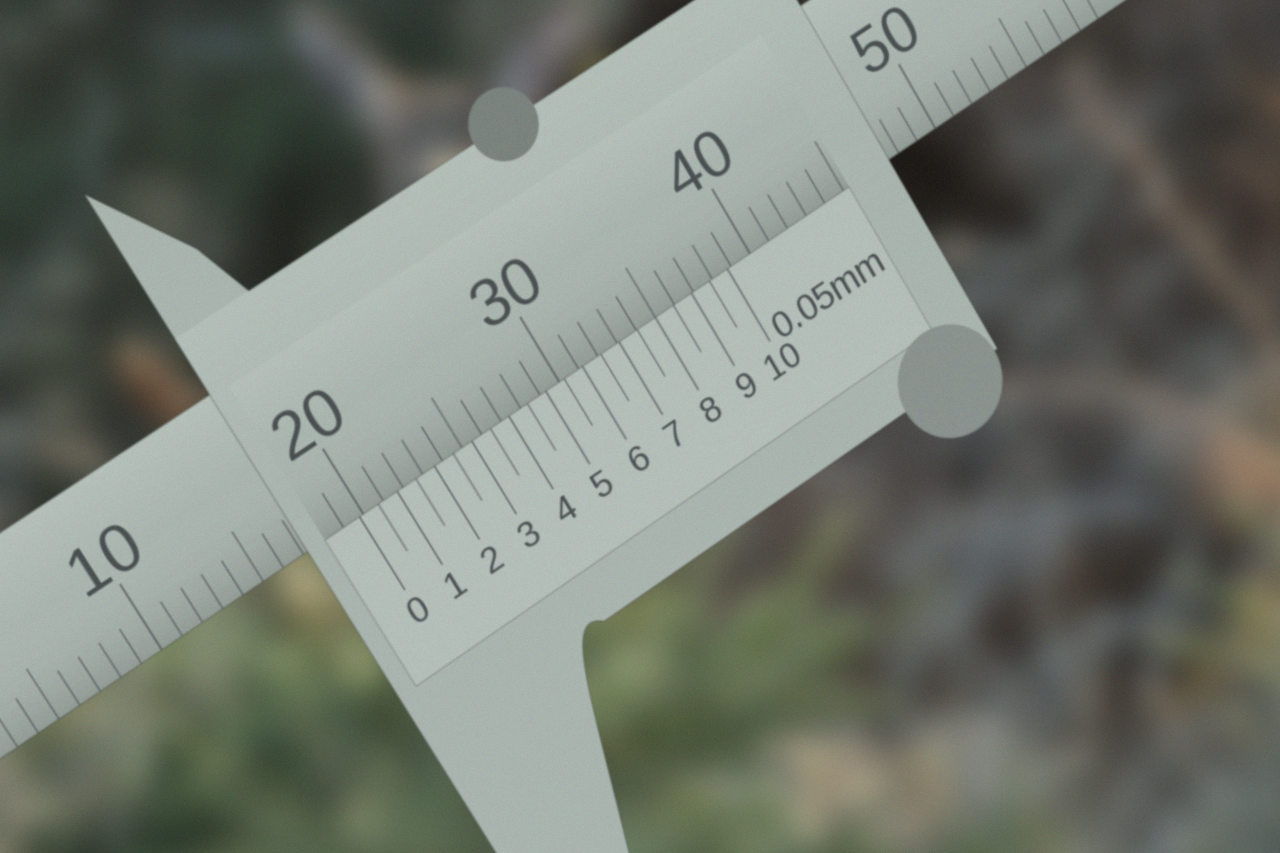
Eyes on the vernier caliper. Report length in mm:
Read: 19.8 mm
